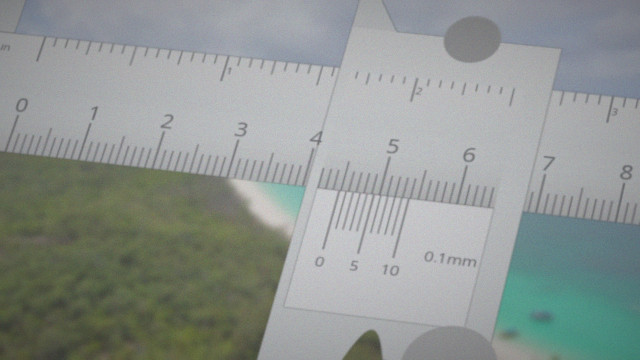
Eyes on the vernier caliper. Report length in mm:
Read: 44.8 mm
